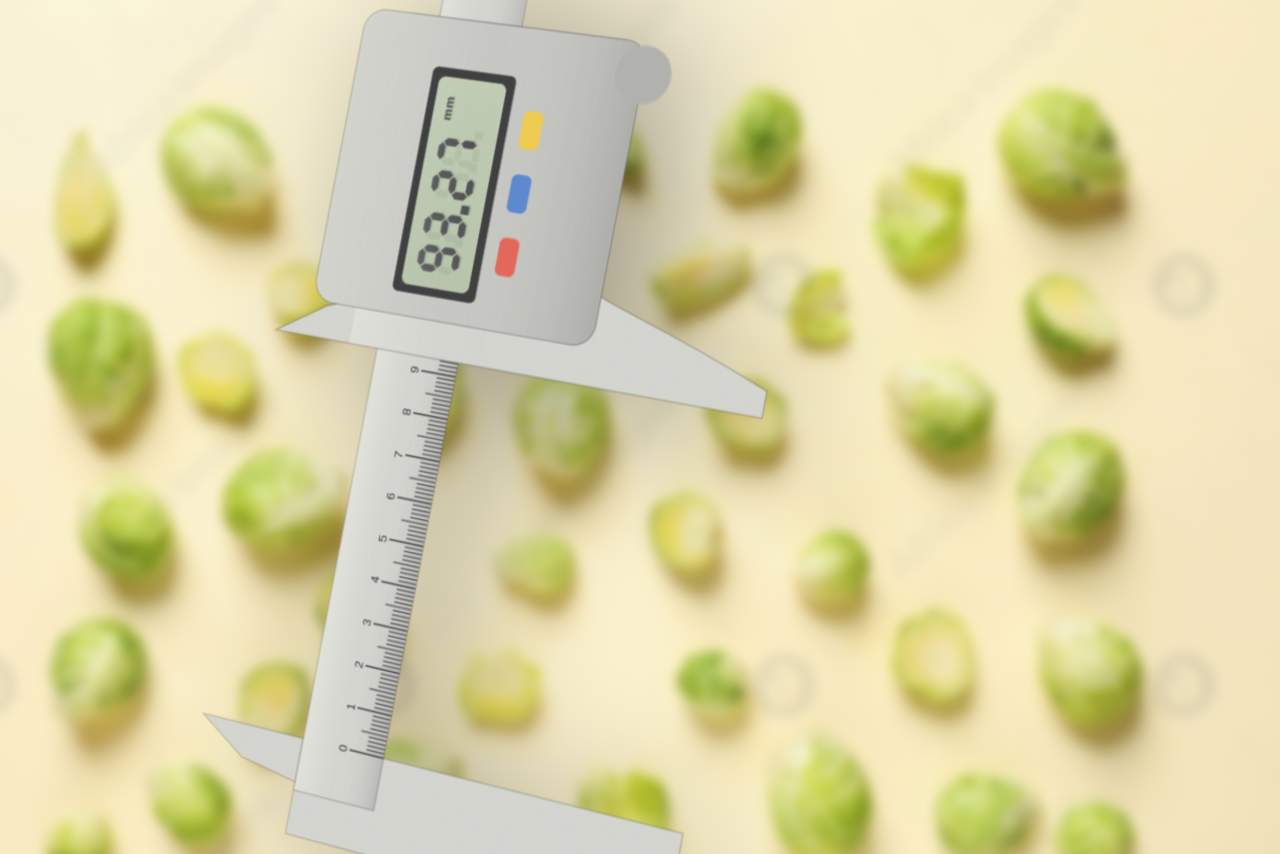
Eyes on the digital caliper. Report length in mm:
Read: 93.27 mm
